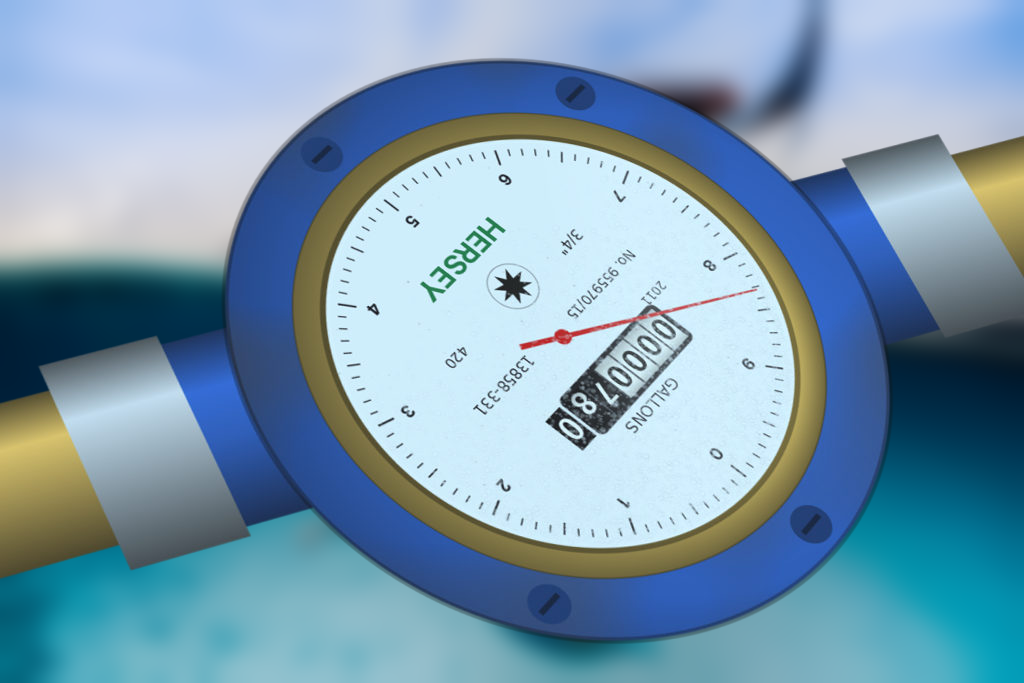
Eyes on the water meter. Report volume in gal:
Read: 778.3 gal
